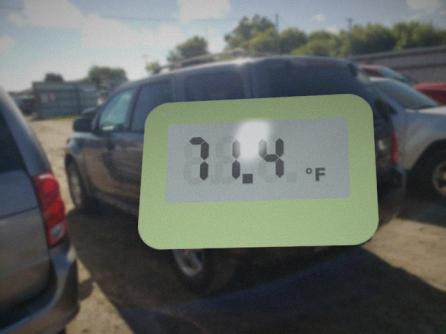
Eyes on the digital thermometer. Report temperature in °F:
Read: 71.4 °F
